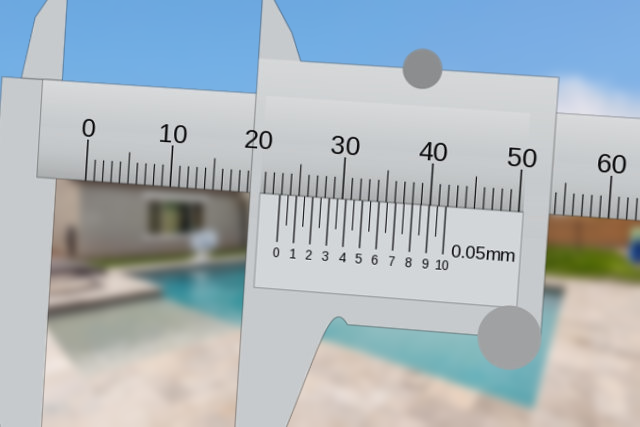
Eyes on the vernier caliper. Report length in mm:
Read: 22.8 mm
